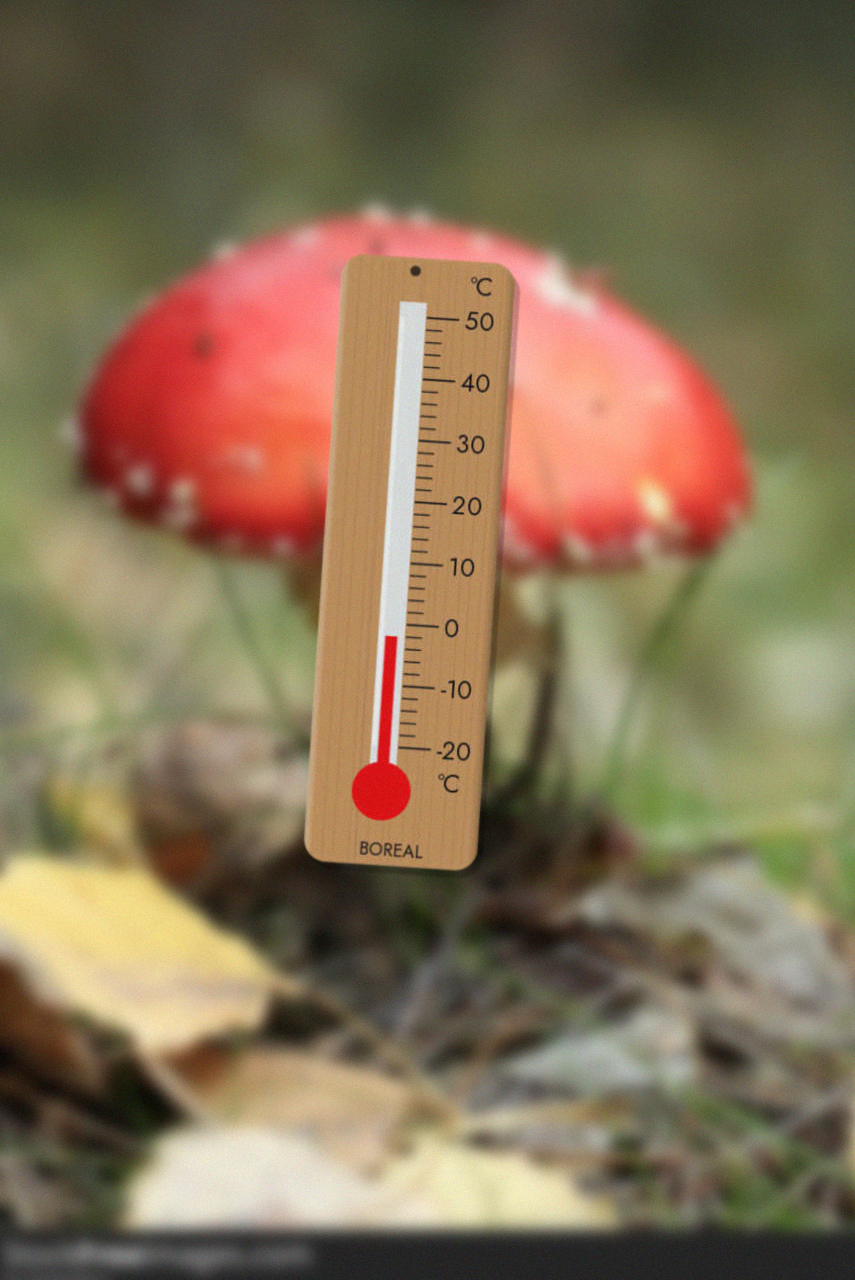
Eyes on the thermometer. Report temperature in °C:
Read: -2 °C
